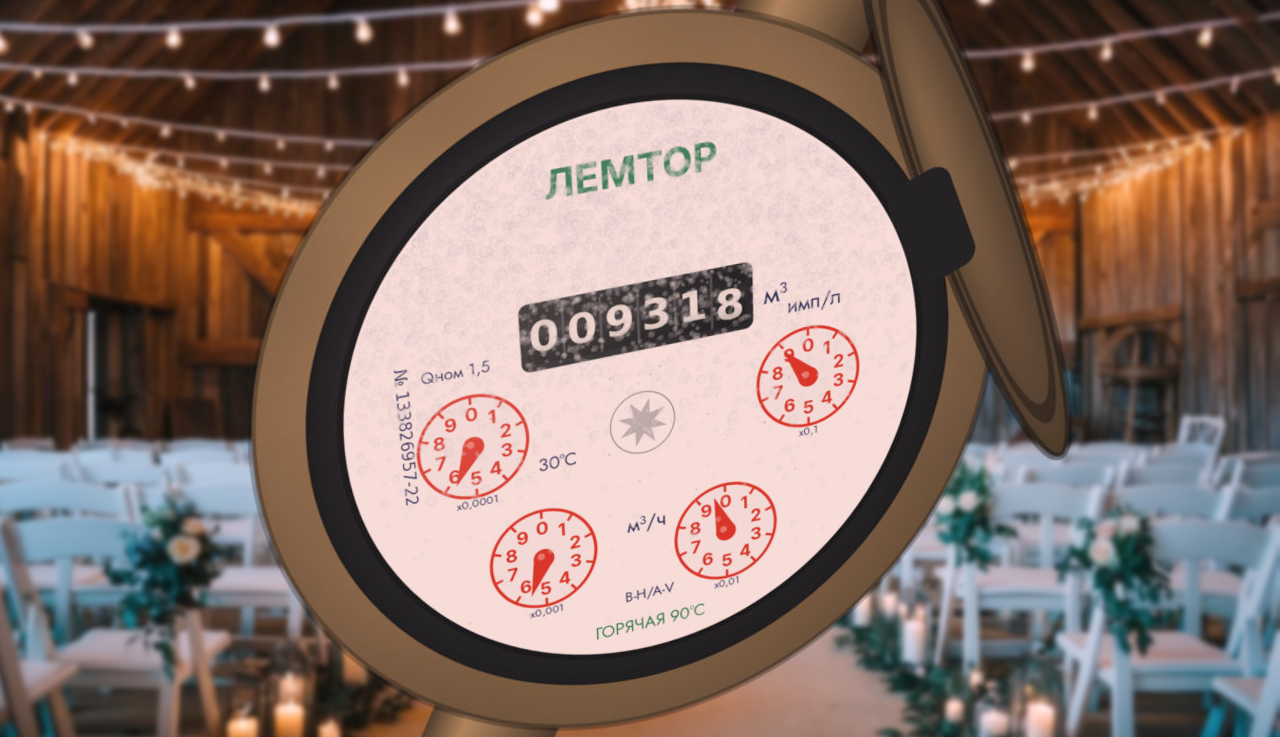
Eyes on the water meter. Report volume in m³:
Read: 9317.8955 m³
